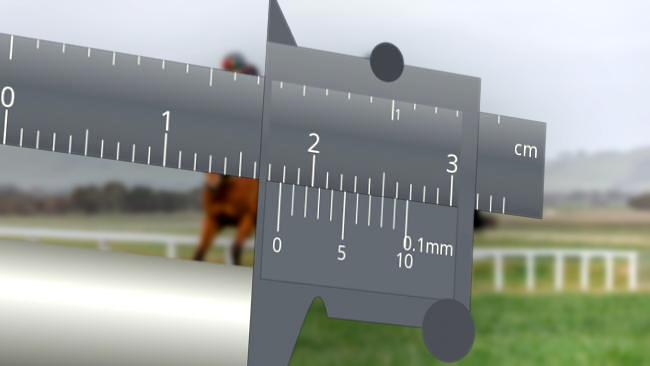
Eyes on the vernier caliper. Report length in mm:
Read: 17.8 mm
